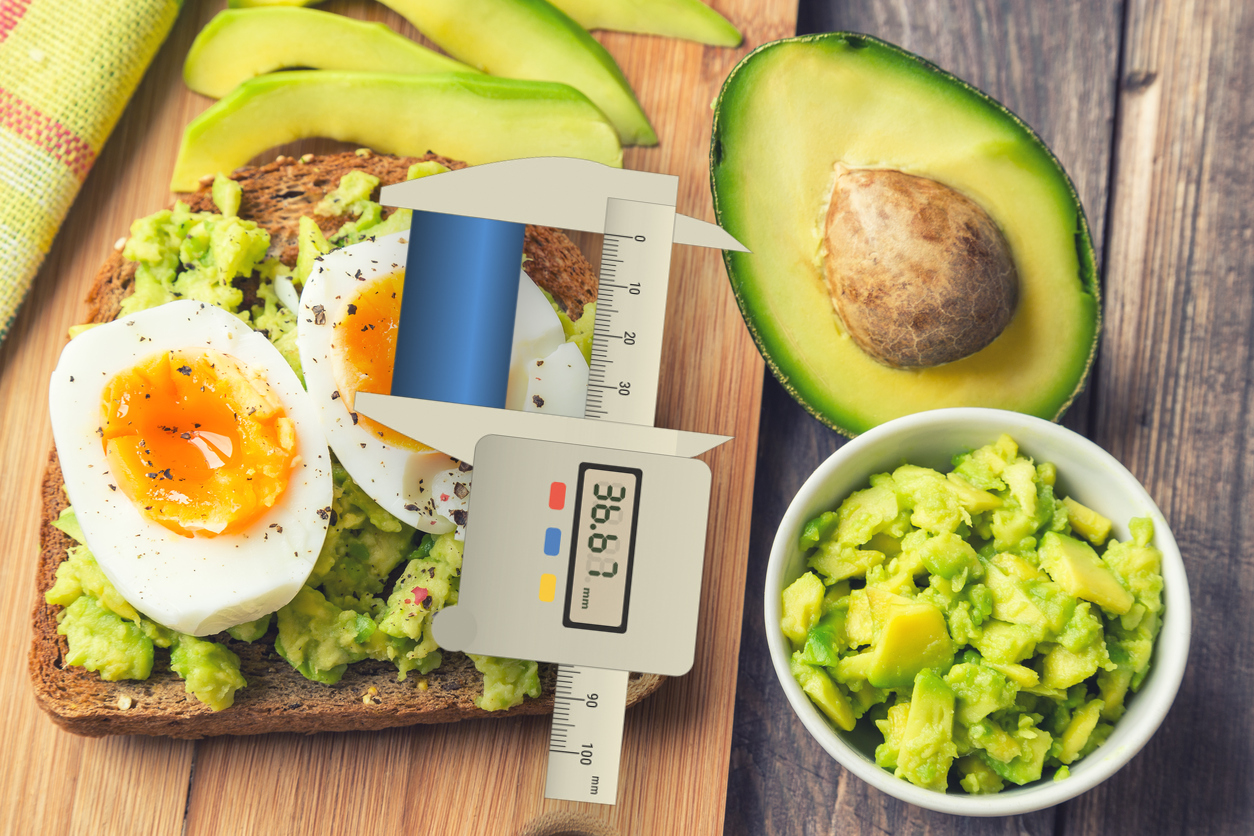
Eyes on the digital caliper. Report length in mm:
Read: 36.67 mm
